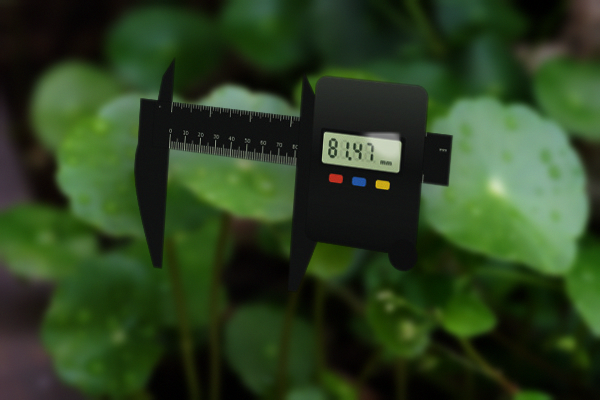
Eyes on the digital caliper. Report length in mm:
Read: 81.47 mm
